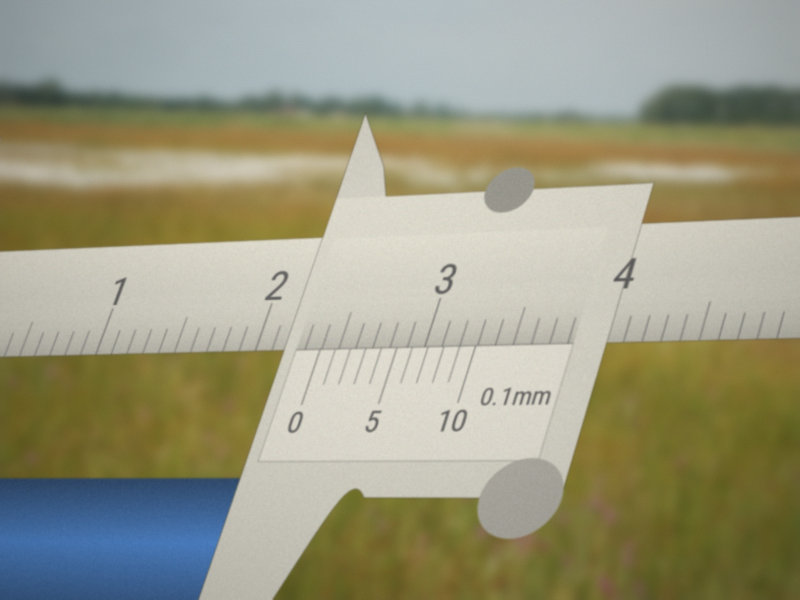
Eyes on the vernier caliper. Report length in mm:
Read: 23.9 mm
